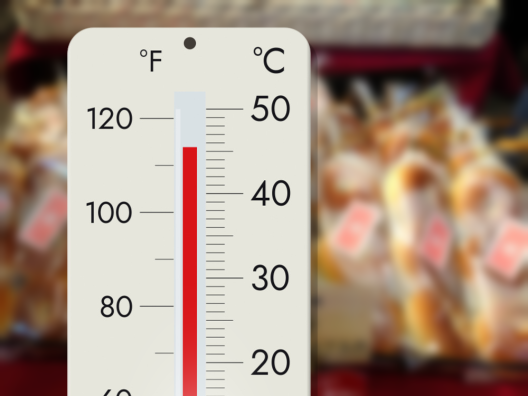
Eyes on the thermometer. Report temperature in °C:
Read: 45.5 °C
